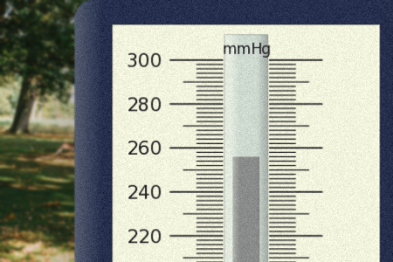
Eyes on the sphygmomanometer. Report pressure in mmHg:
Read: 256 mmHg
